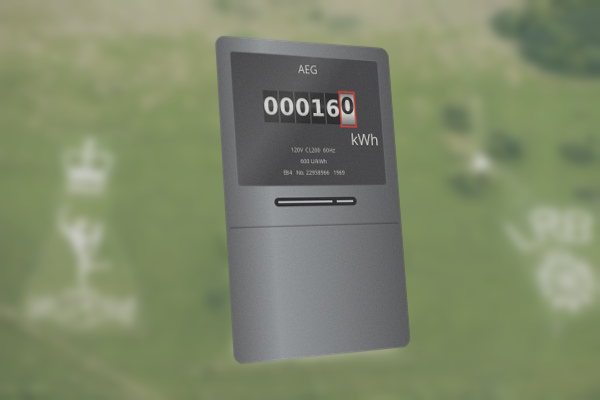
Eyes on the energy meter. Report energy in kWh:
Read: 16.0 kWh
